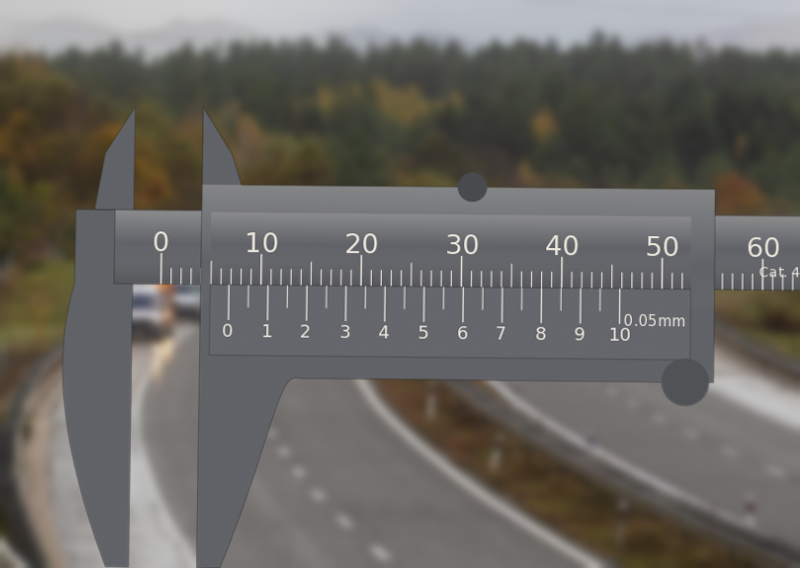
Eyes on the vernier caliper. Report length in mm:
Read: 6.8 mm
